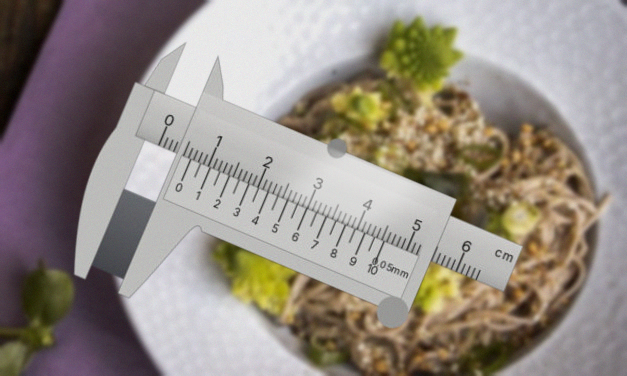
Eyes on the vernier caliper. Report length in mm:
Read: 6.5 mm
